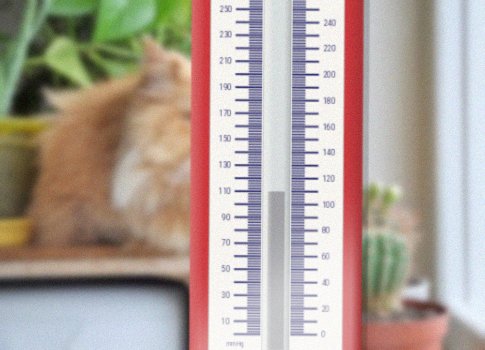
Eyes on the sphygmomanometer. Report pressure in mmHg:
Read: 110 mmHg
